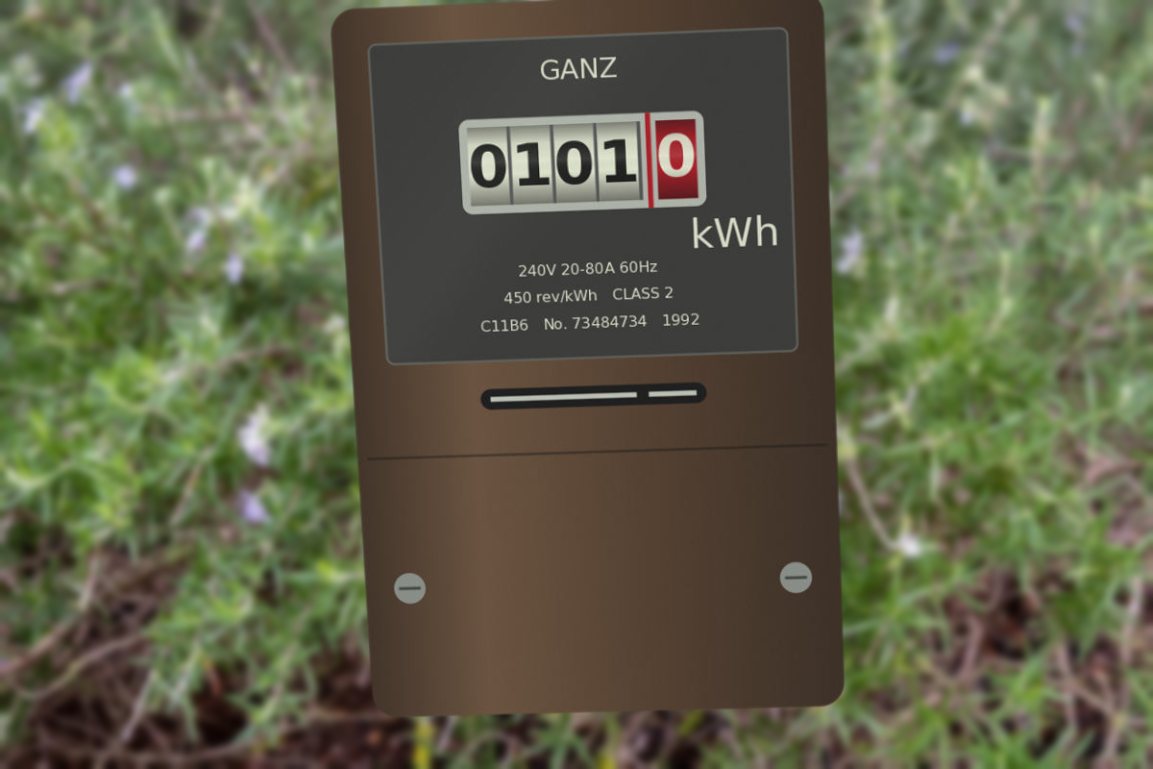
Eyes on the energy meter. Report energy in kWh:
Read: 101.0 kWh
